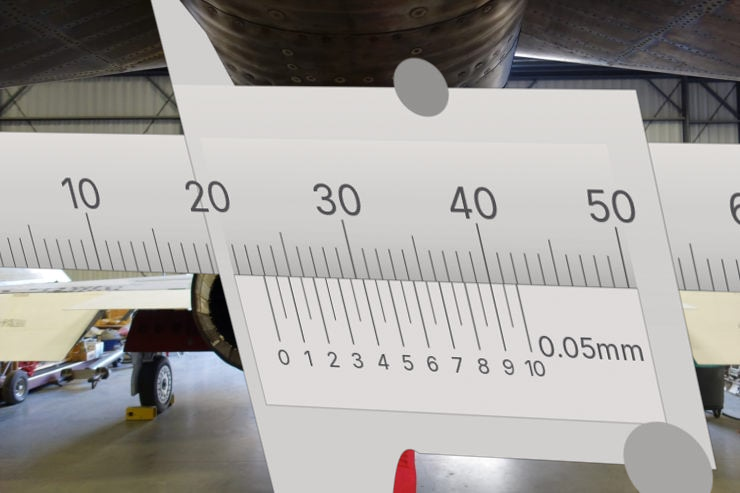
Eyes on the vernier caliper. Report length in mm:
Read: 22.9 mm
